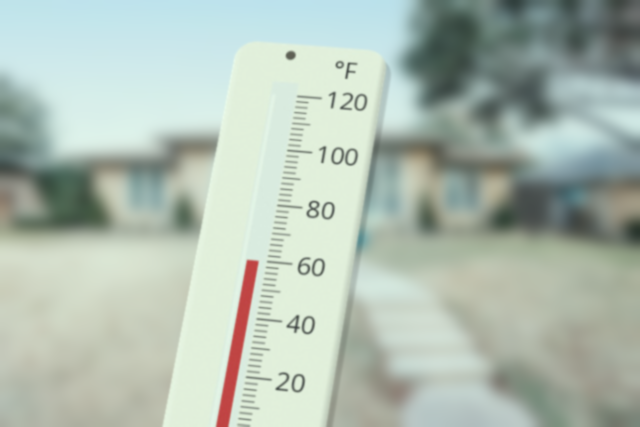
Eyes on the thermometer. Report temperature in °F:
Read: 60 °F
